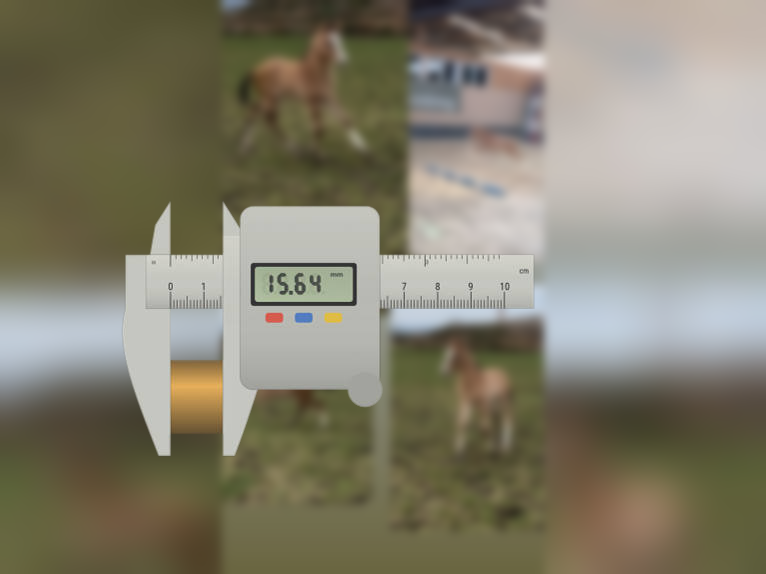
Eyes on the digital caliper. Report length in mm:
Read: 15.64 mm
